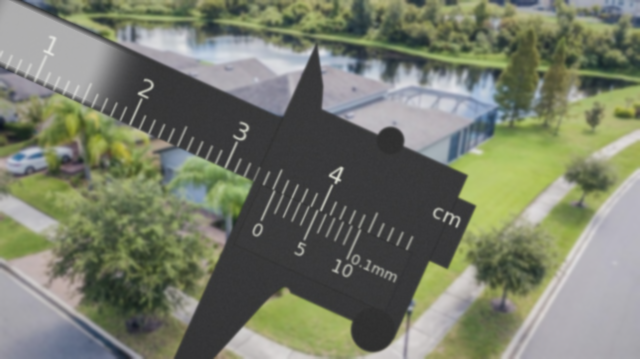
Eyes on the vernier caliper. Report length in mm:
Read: 35.2 mm
